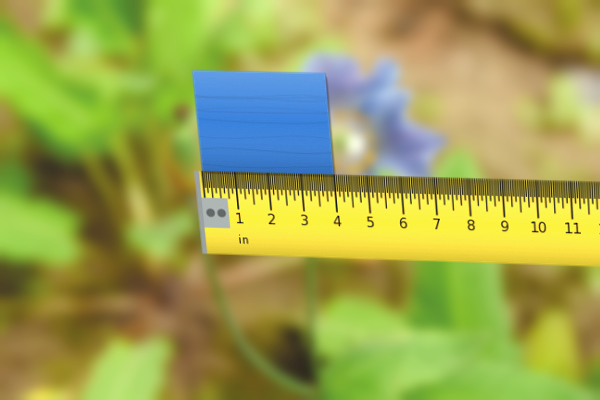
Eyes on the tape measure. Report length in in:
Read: 4 in
